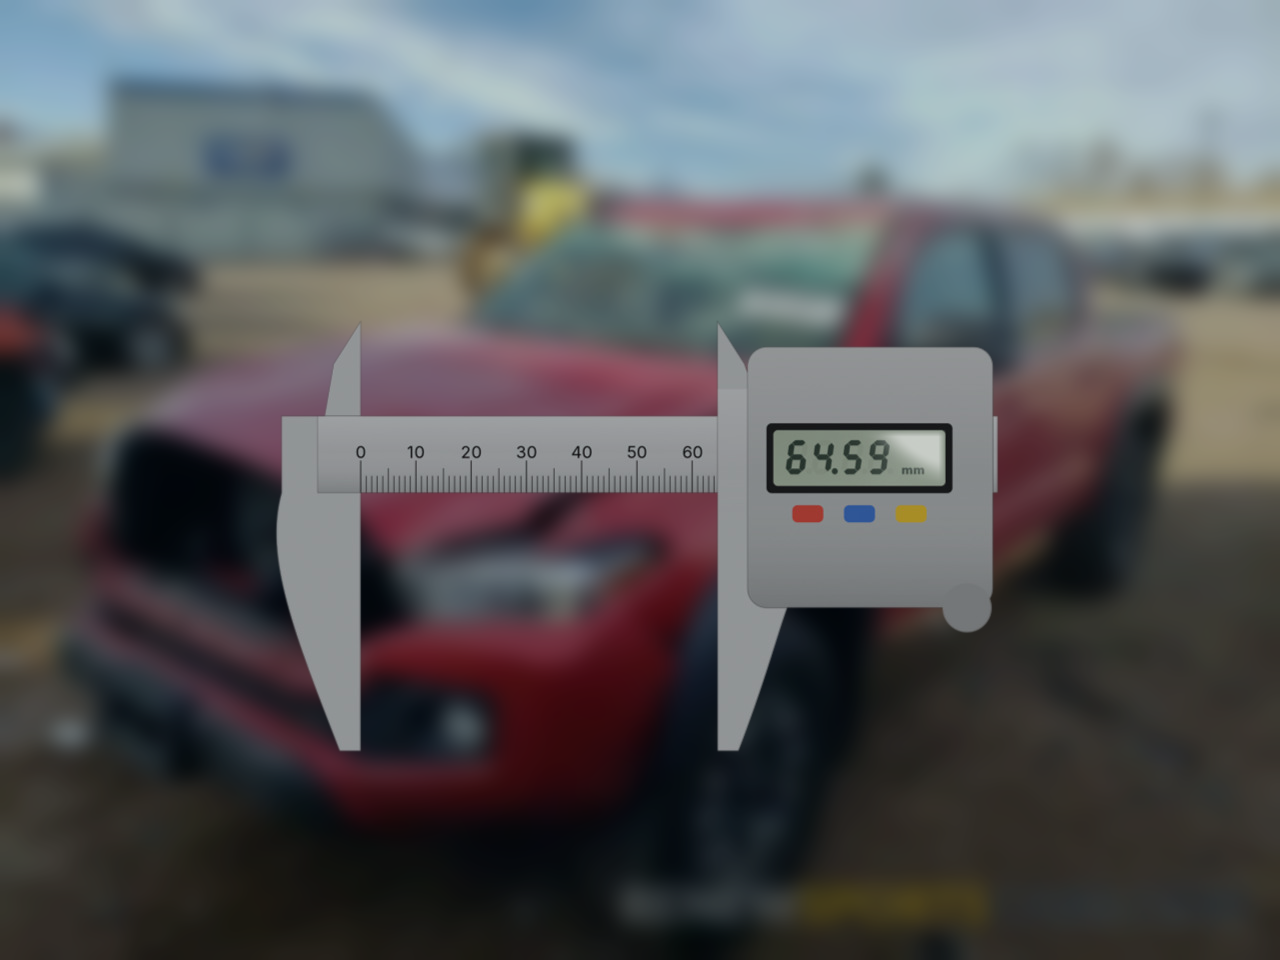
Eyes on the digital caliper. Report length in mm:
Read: 64.59 mm
